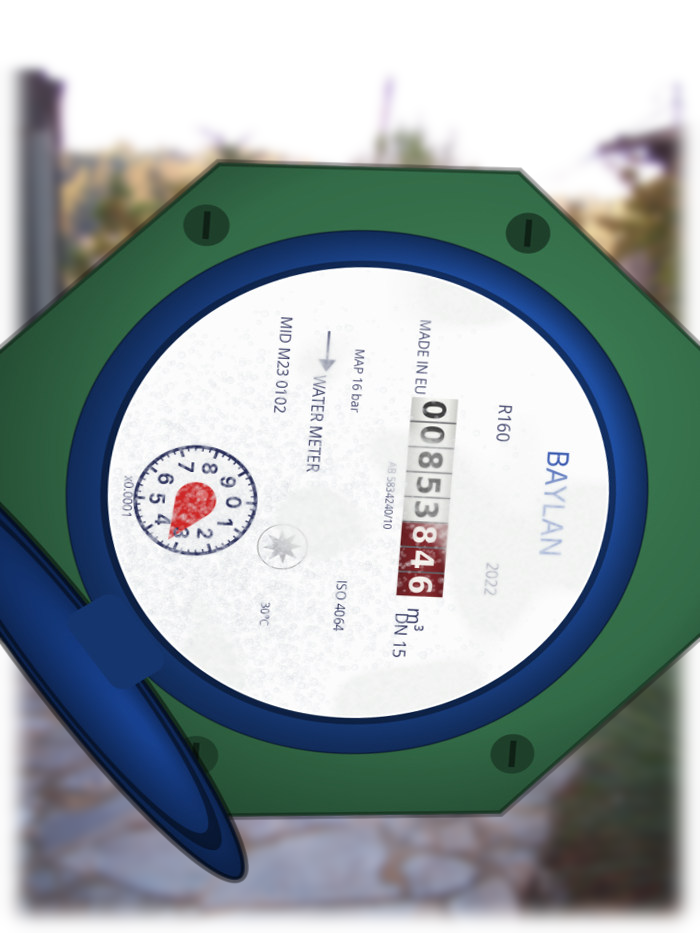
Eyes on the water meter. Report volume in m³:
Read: 853.8463 m³
